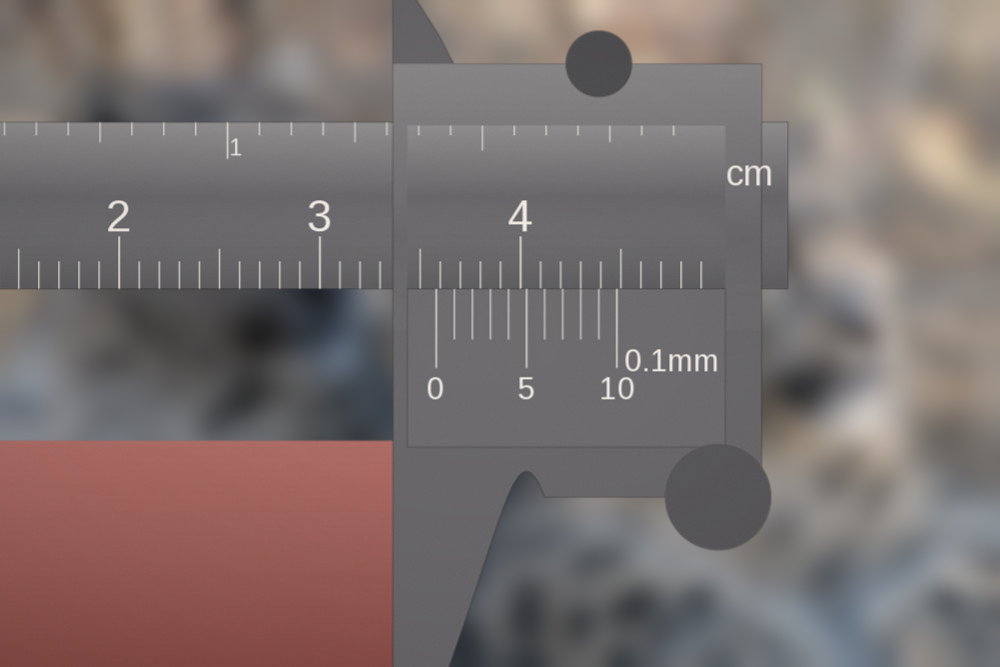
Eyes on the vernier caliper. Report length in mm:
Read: 35.8 mm
